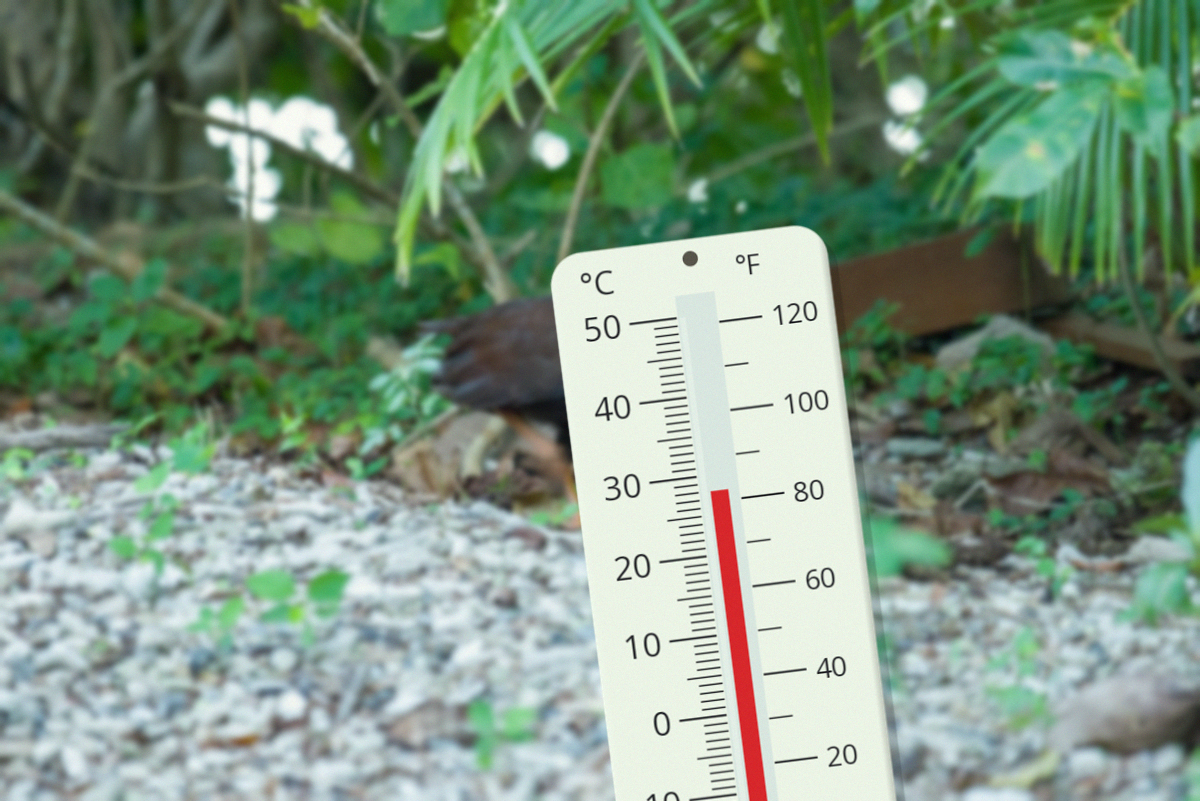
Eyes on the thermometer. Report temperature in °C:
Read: 28 °C
